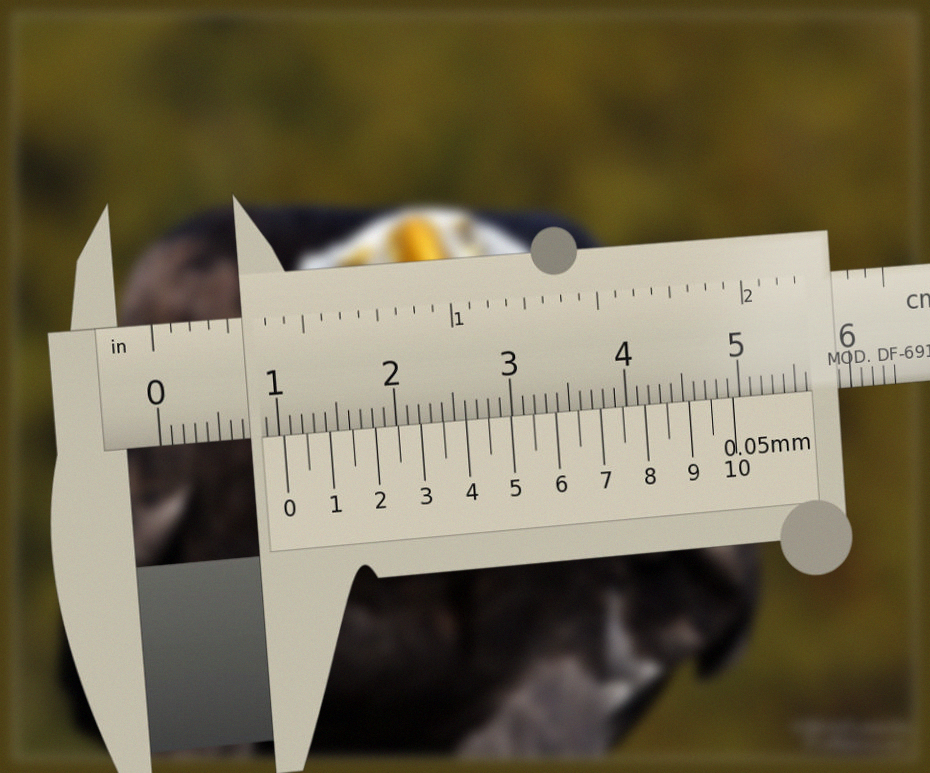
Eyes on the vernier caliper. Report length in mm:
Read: 10.4 mm
